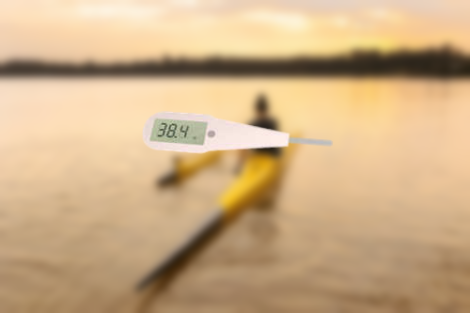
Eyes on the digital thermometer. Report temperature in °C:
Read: 38.4 °C
